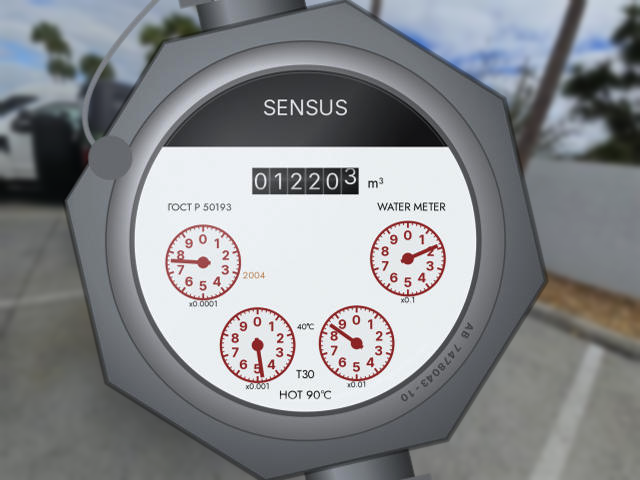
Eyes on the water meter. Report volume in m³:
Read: 12203.1847 m³
